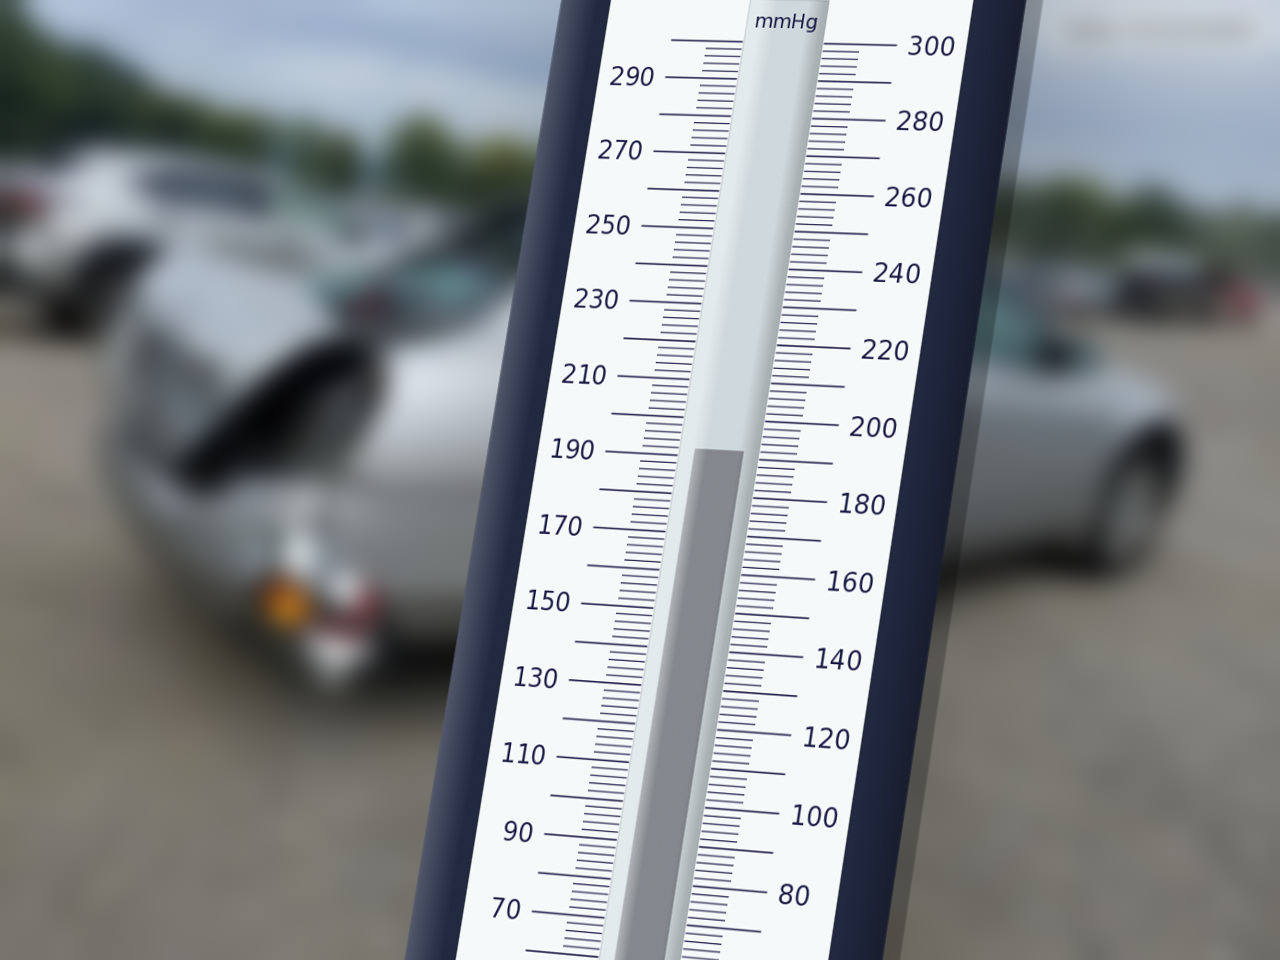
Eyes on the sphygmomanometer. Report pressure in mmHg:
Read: 192 mmHg
